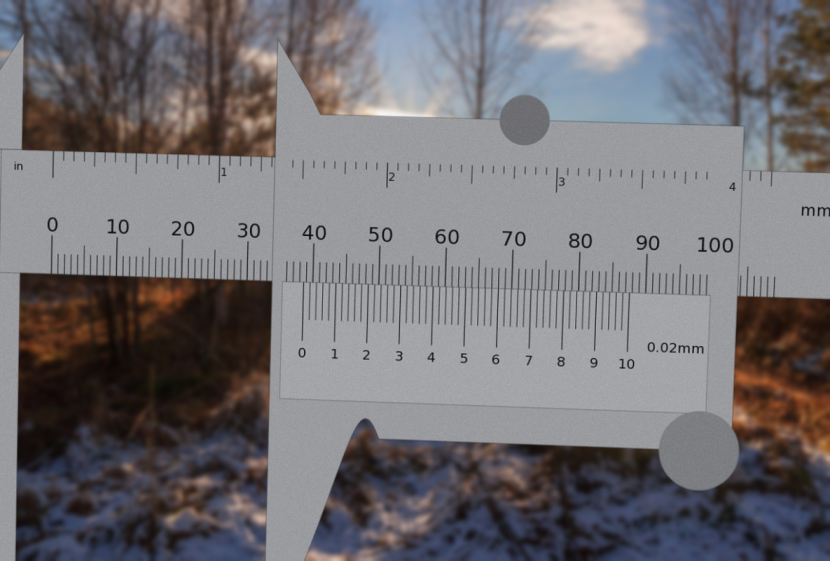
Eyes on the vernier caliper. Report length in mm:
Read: 38.6 mm
